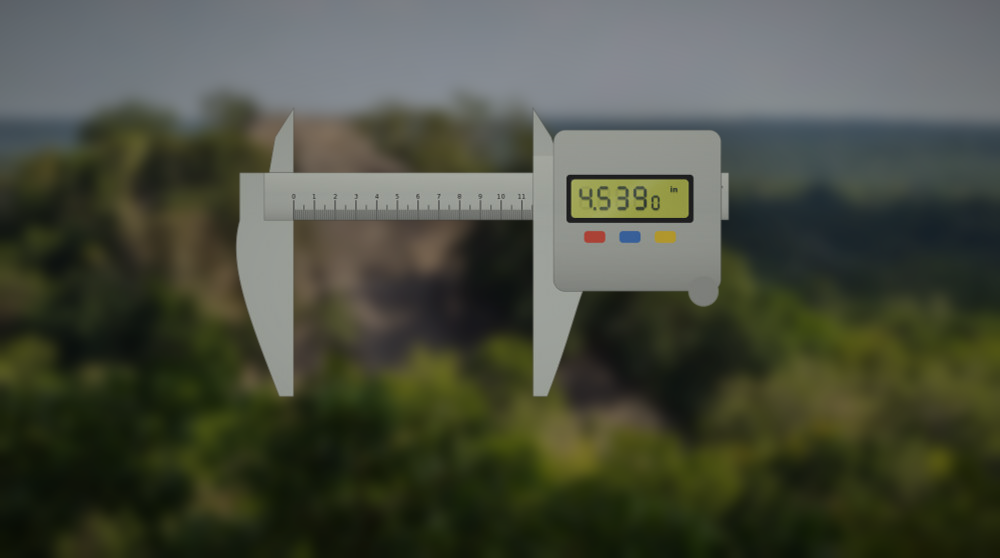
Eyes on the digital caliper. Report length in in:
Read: 4.5390 in
